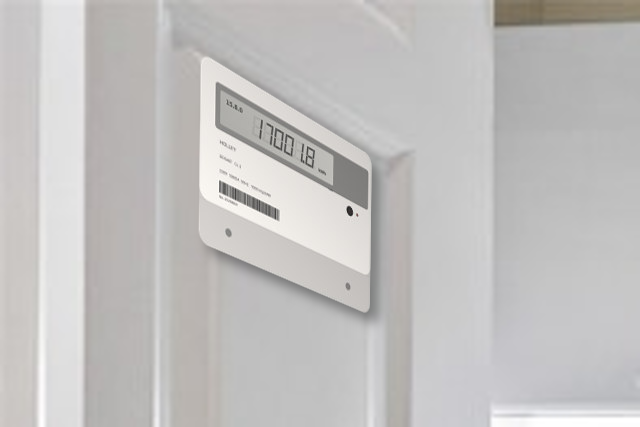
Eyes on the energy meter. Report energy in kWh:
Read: 17001.8 kWh
